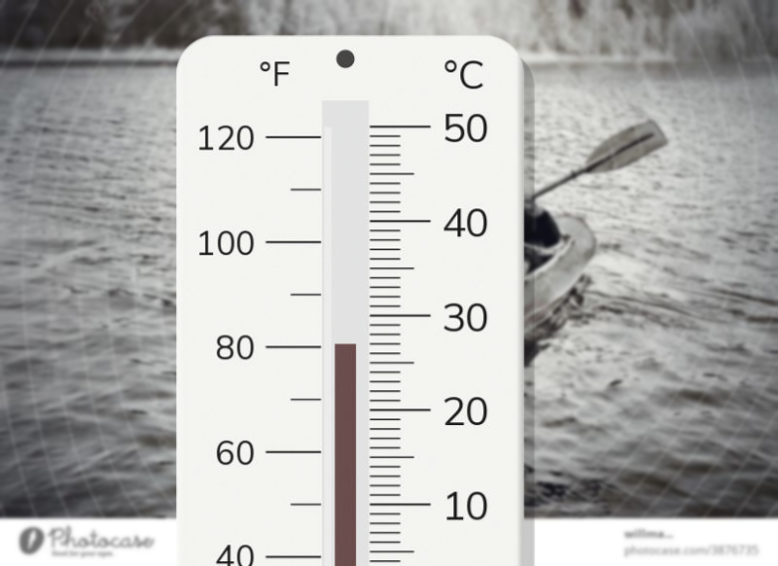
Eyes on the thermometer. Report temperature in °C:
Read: 27 °C
